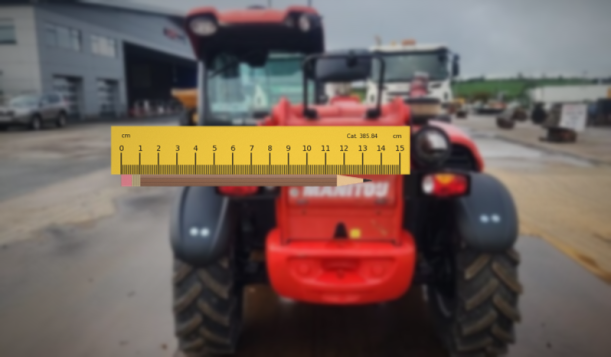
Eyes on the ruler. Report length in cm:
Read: 13.5 cm
